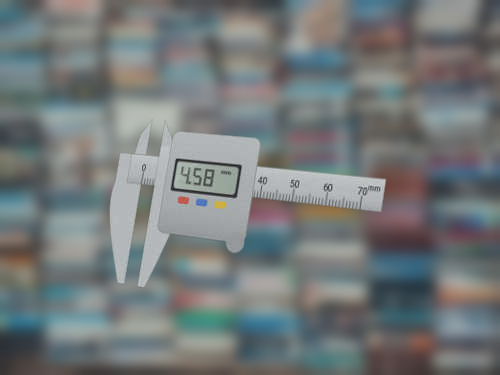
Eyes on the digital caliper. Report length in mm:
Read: 4.58 mm
